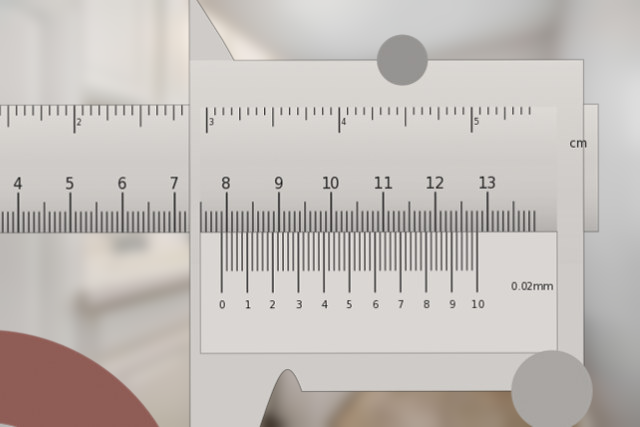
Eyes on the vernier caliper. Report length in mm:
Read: 79.0 mm
